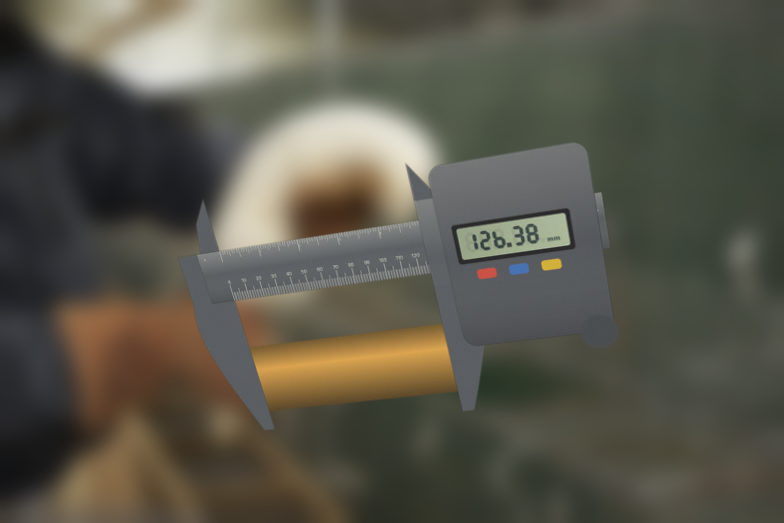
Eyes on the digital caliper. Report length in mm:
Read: 126.38 mm
